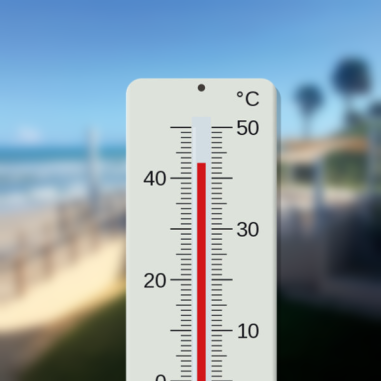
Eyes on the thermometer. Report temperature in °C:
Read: 43 °C
